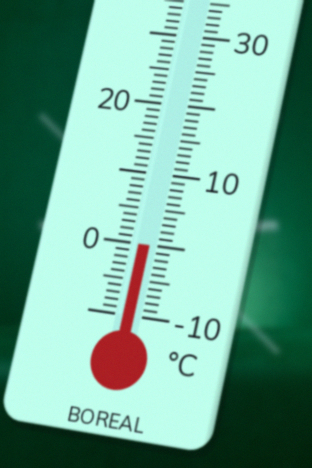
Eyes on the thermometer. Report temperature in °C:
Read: 0 °C
